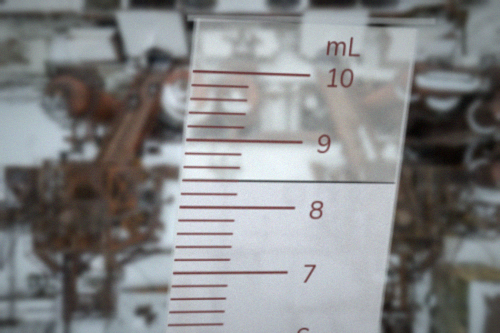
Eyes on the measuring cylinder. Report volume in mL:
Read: 8.4 mL
